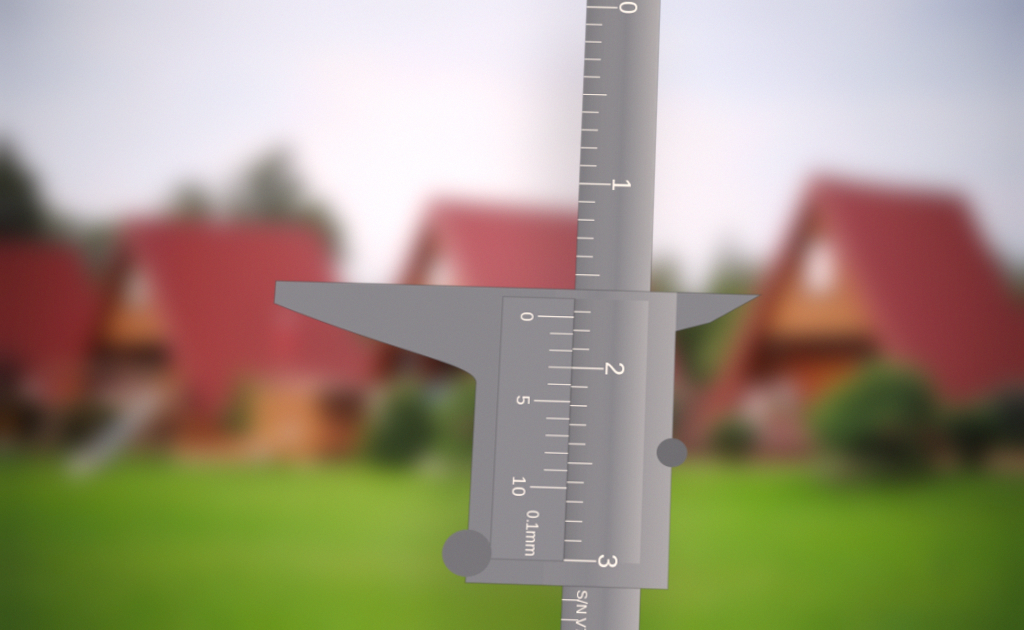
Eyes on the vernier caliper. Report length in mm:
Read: 17.3 mm
